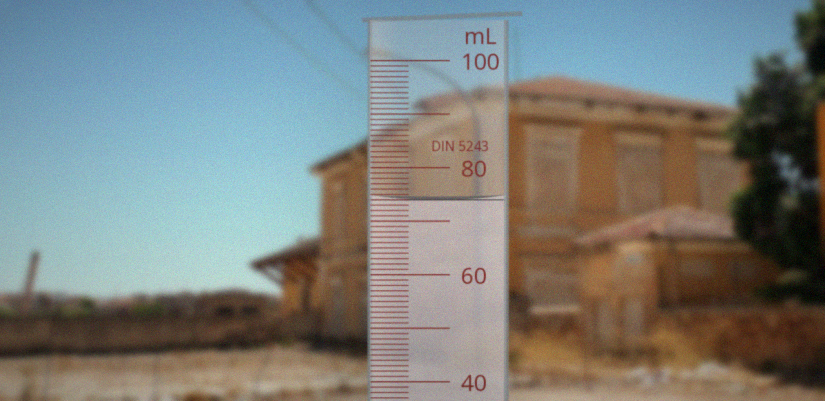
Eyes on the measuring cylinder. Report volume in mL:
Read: 74 mL
